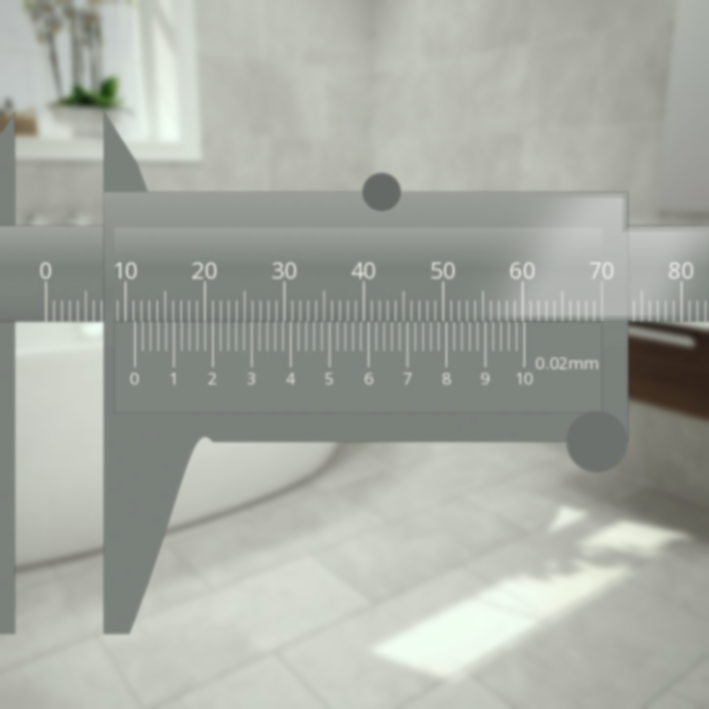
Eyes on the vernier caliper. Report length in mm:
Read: 11.2 mm
